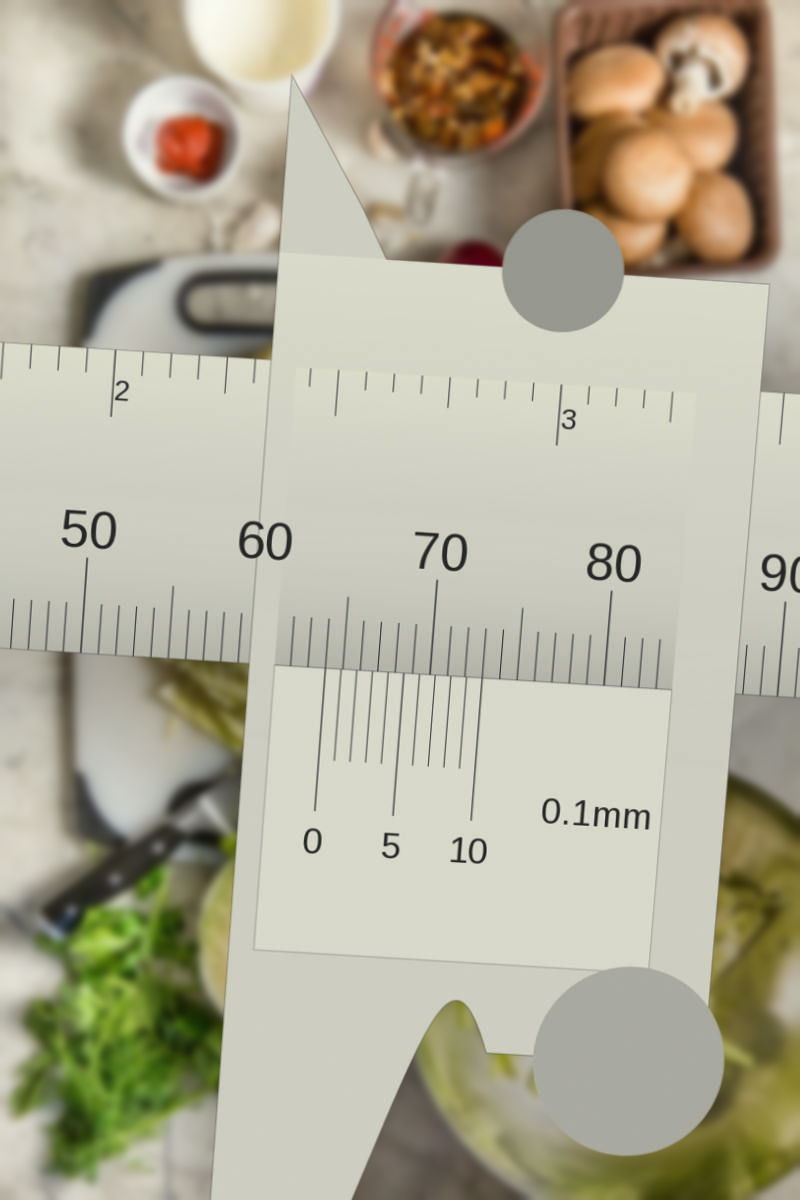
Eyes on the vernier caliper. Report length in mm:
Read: 64.0 mm
